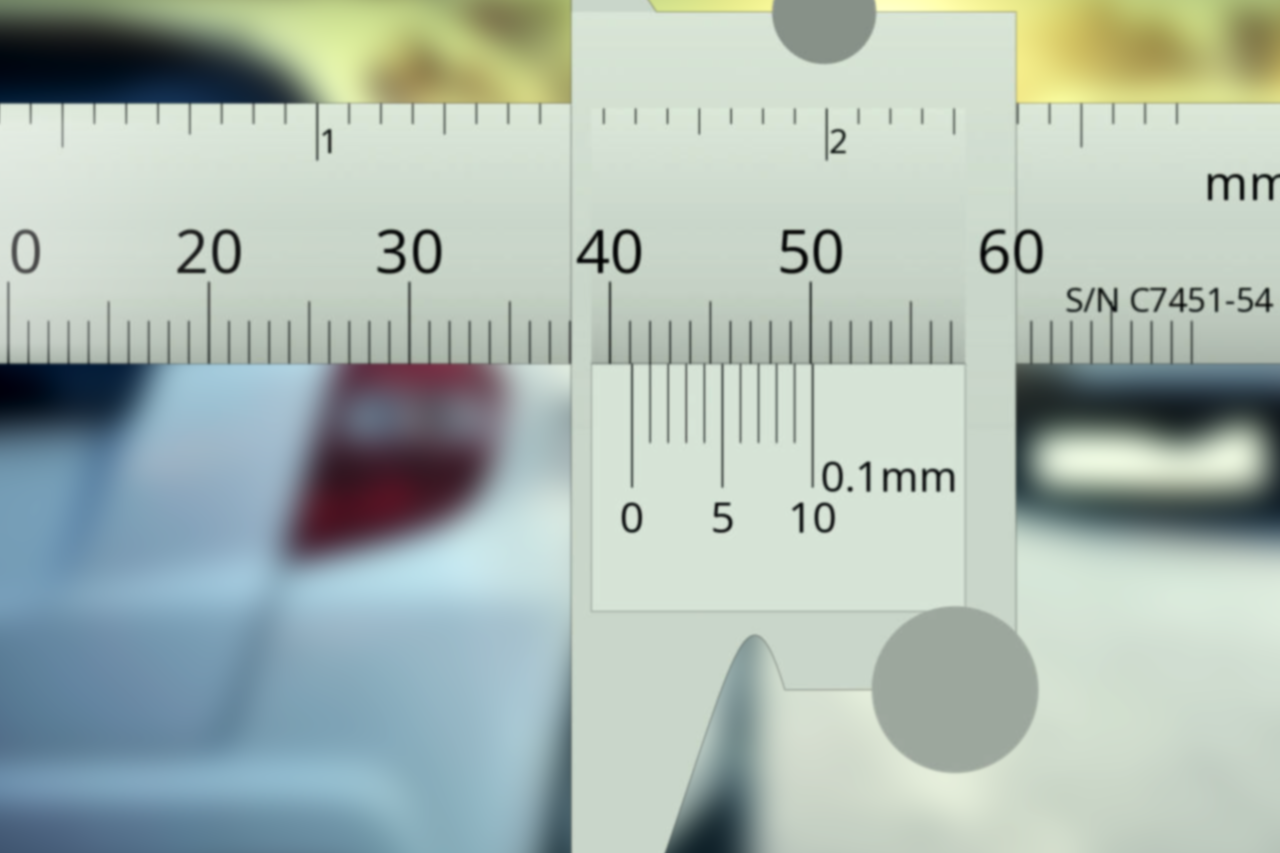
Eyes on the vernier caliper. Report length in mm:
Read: 41.1 mm
